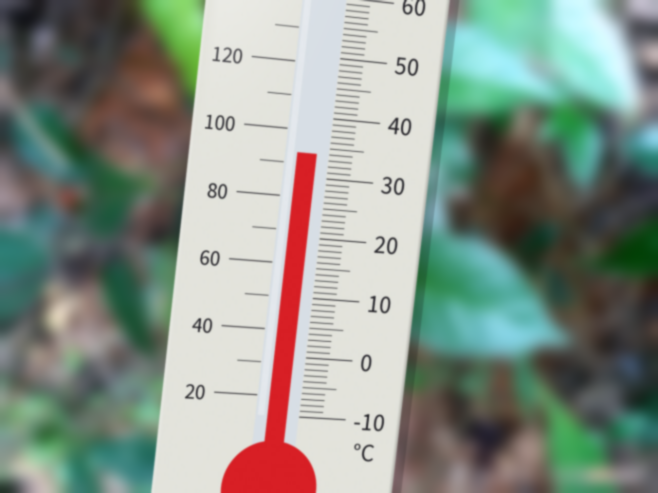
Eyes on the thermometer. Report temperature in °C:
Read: 34 °C
